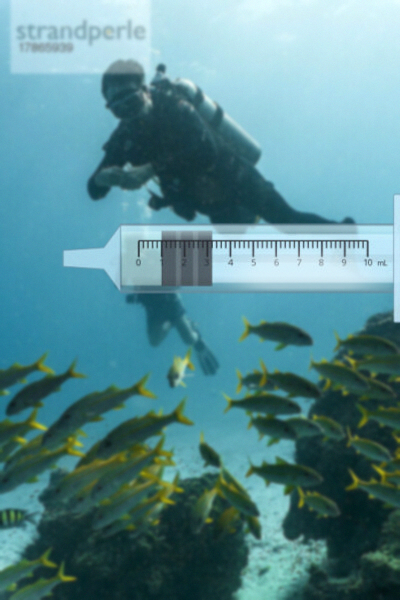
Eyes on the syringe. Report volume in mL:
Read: 1 mL
